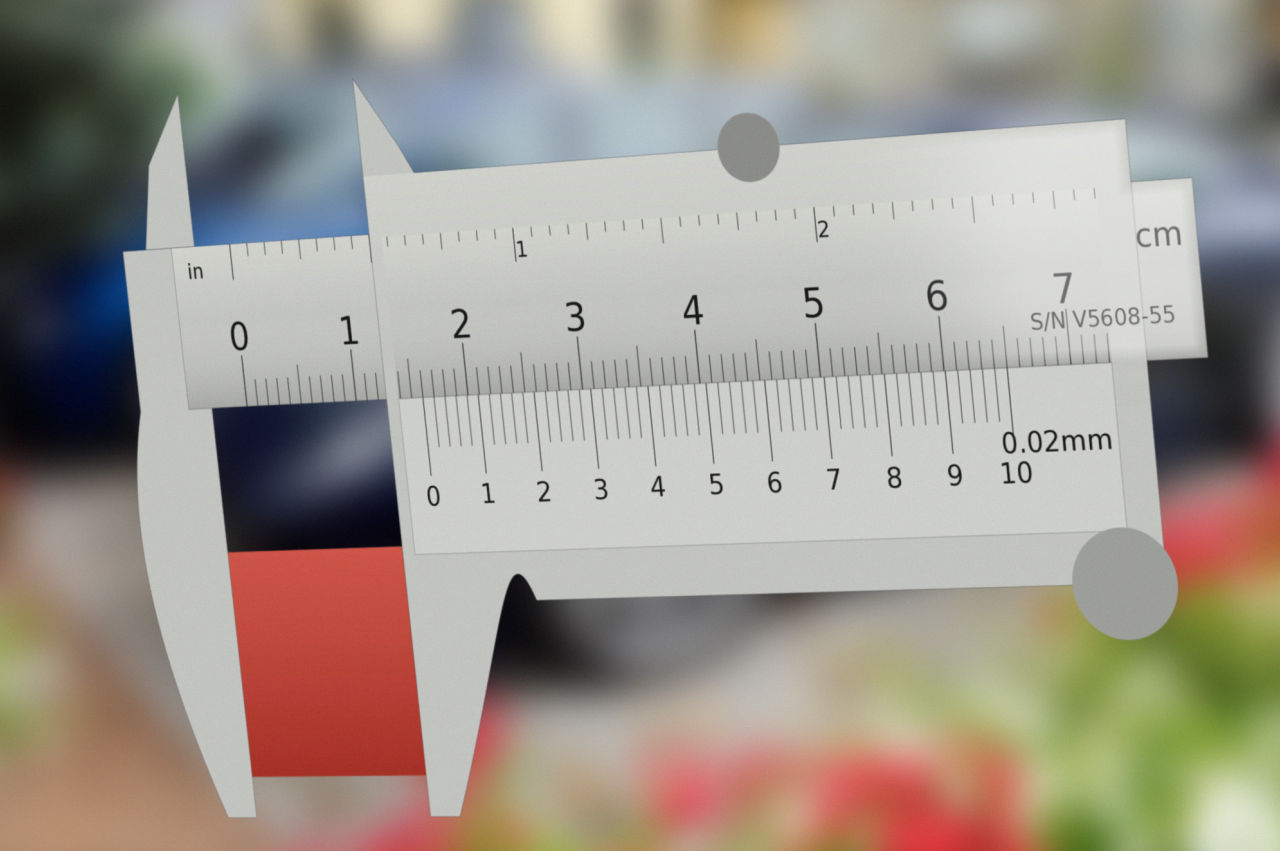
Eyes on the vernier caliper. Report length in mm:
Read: 16.0 mm
